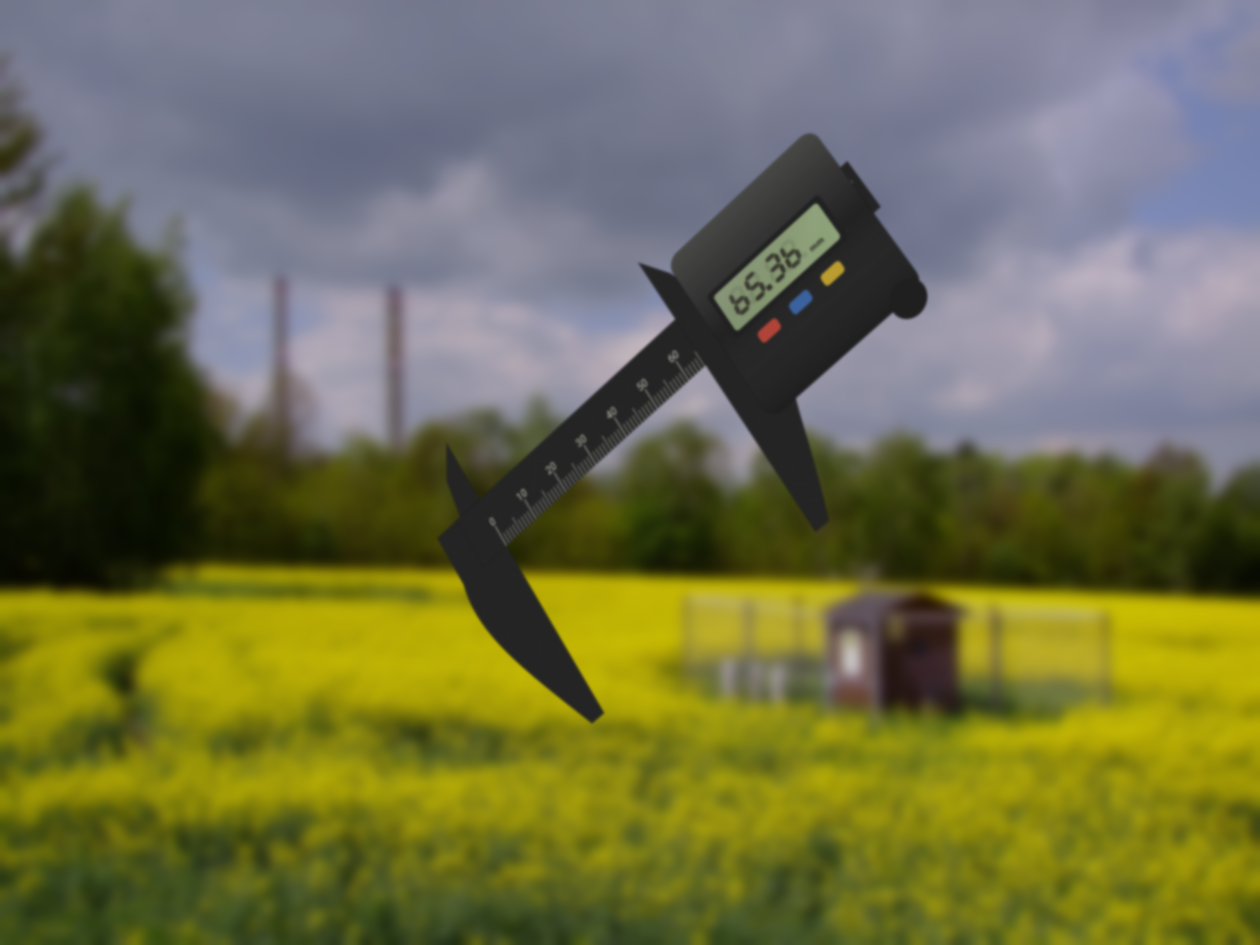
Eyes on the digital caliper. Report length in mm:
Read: 65.36 mm
